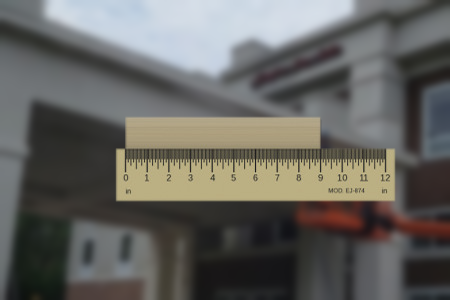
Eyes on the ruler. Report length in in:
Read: 9 in
